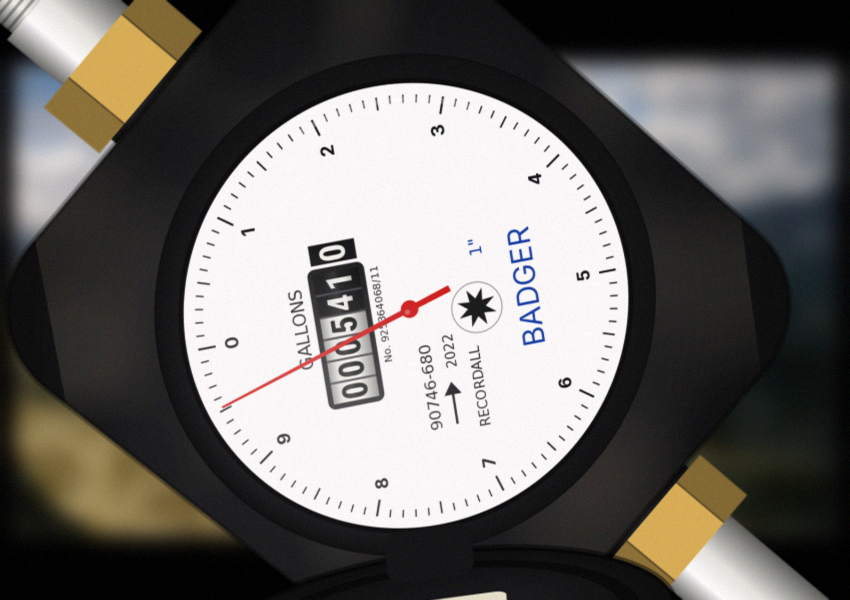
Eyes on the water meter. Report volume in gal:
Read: 5409.5 gal
